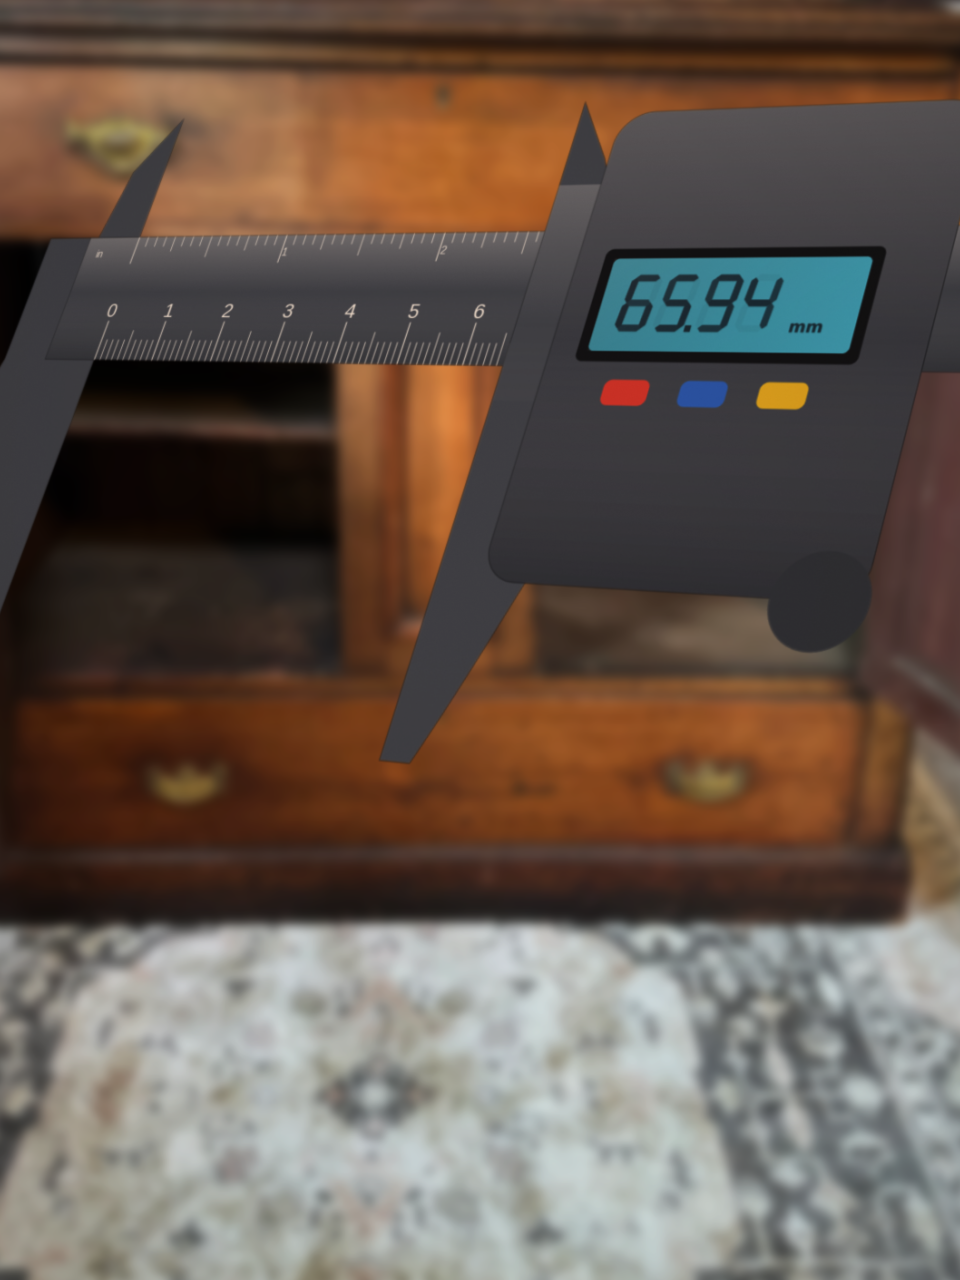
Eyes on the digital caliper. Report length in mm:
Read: 65.94 mm
